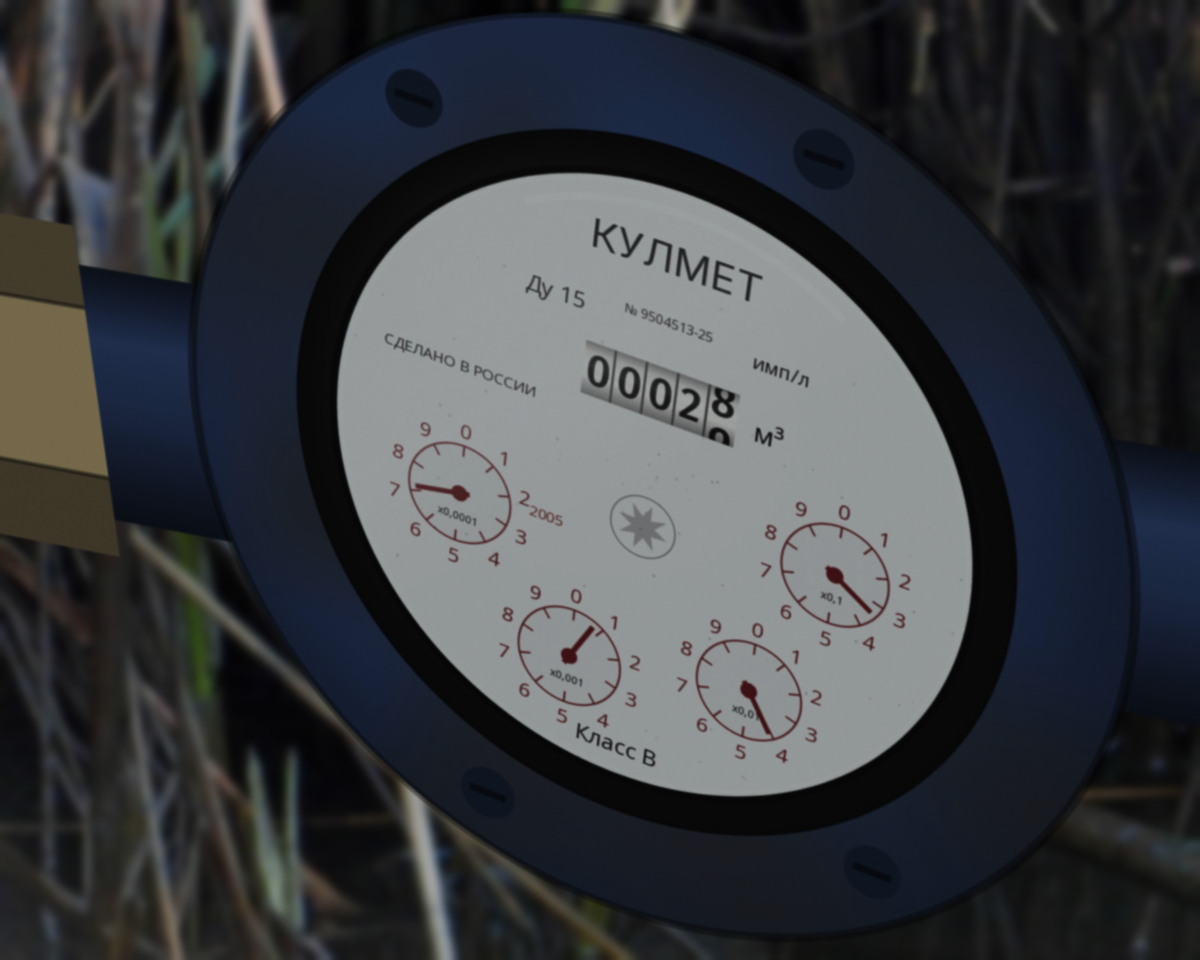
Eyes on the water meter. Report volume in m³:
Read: 28.3407 m³
